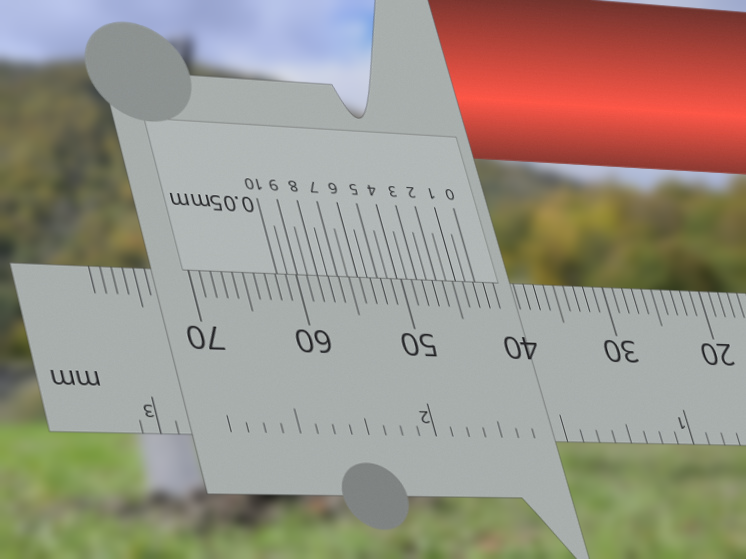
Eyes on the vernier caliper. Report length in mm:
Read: 42.8 mm
